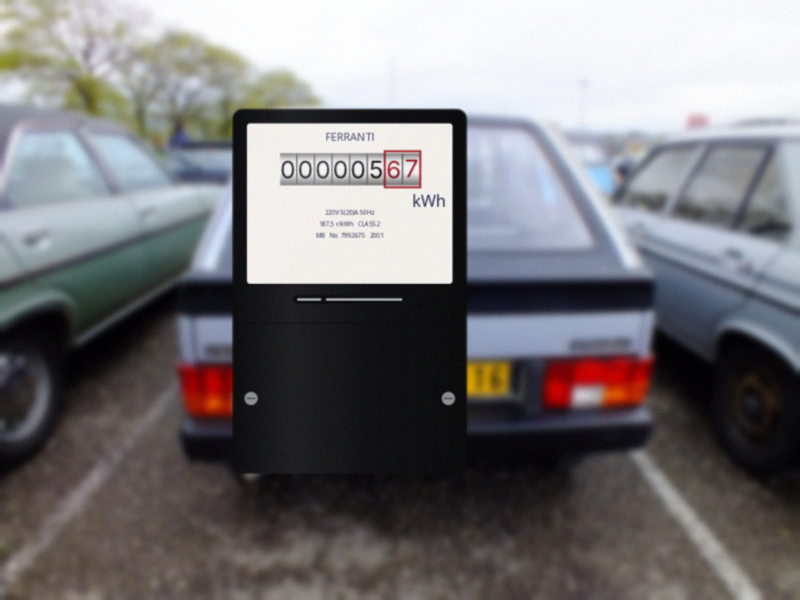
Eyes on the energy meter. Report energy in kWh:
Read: 5.67 kWh
